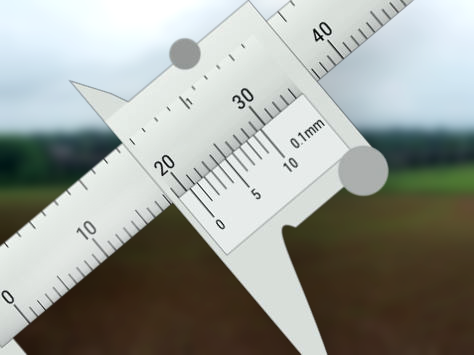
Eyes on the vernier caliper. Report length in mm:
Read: 20.4 mm
